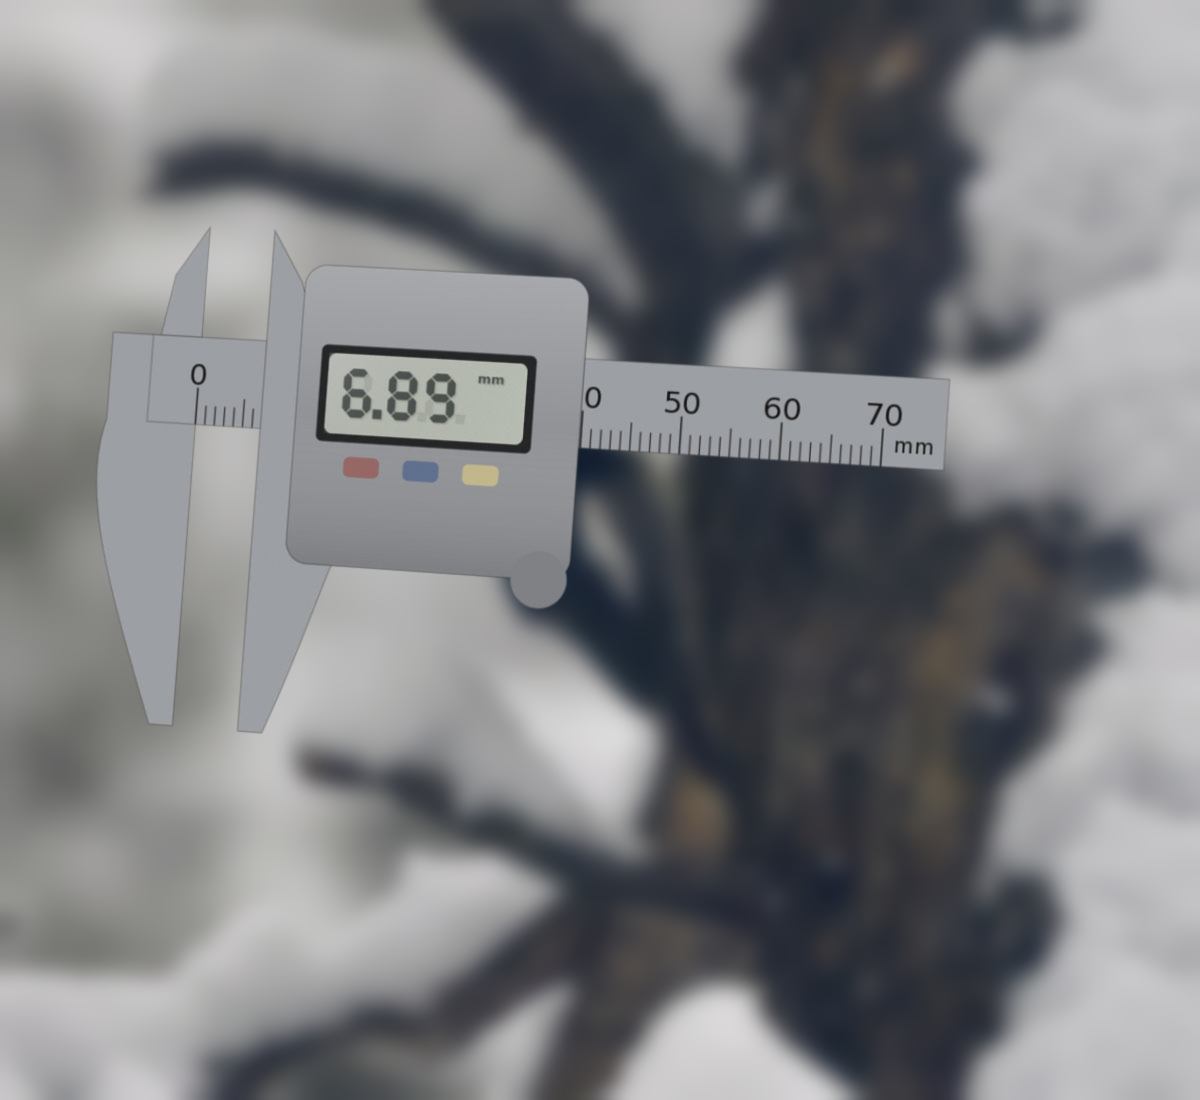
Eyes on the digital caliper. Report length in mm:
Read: 6.89 mm
